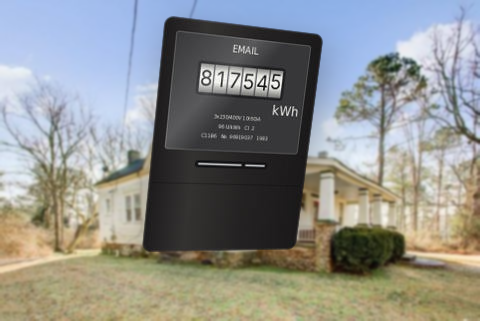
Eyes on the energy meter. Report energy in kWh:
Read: 817545 kWh
